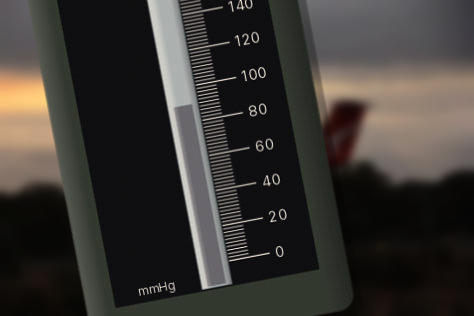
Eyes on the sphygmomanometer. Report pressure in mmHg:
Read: 90 mmHg
